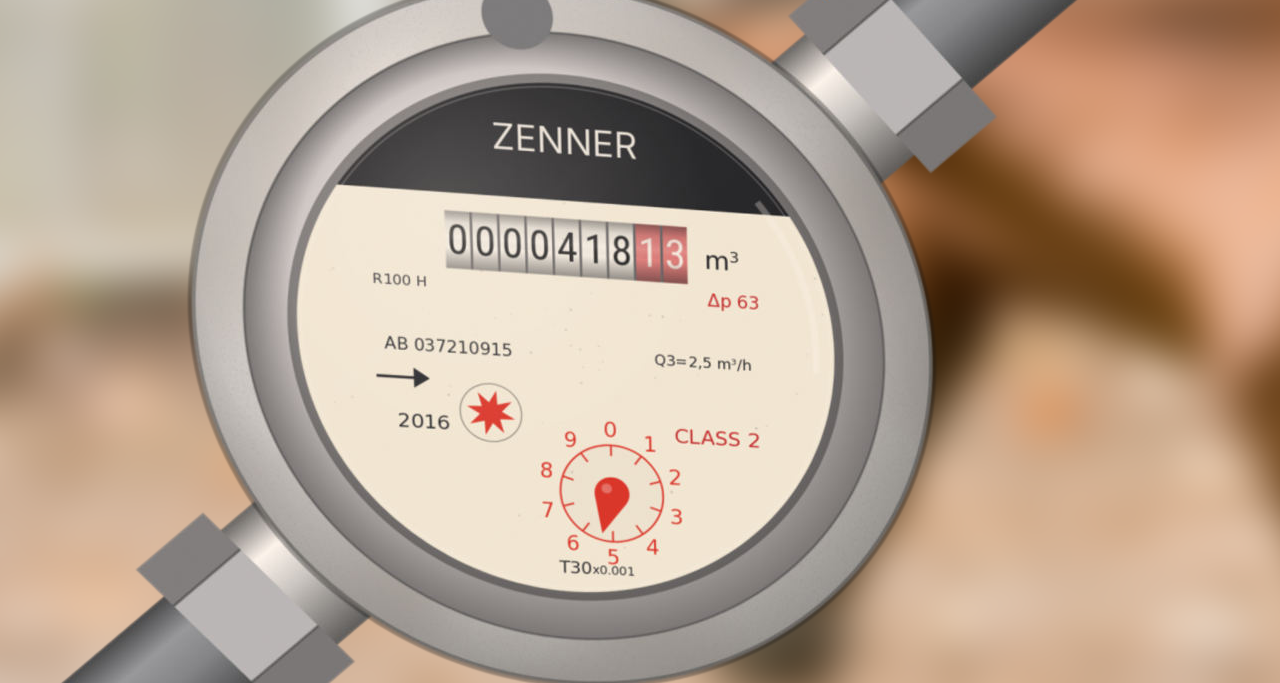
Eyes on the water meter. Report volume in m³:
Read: 418.135 m³
